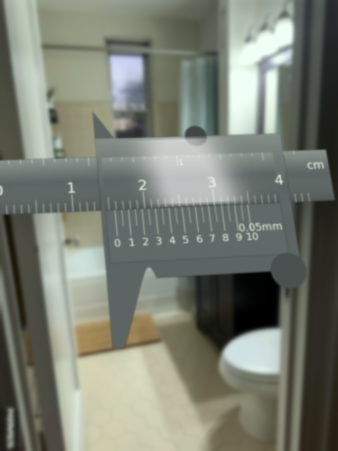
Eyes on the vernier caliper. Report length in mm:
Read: 15.8 mm
